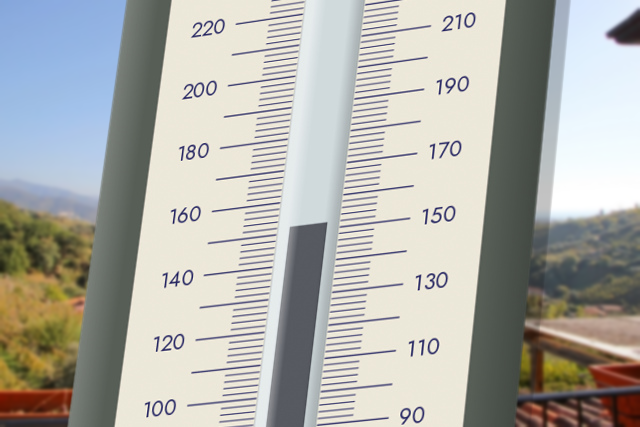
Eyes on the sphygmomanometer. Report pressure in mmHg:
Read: 152 mmHg
